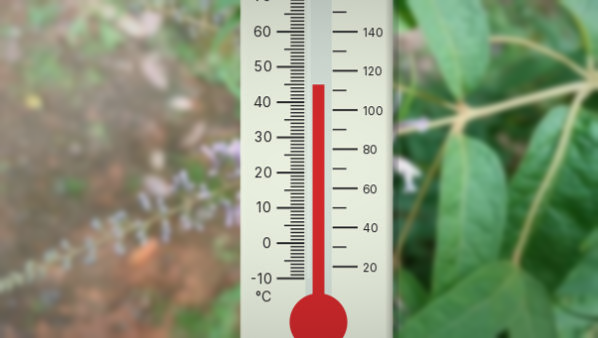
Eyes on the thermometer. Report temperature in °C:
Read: 45 °C
